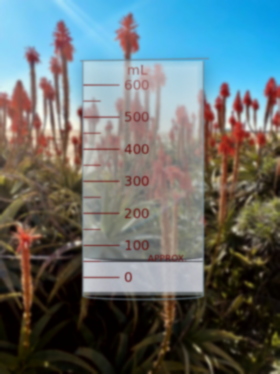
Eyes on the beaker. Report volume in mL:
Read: 50 mL
